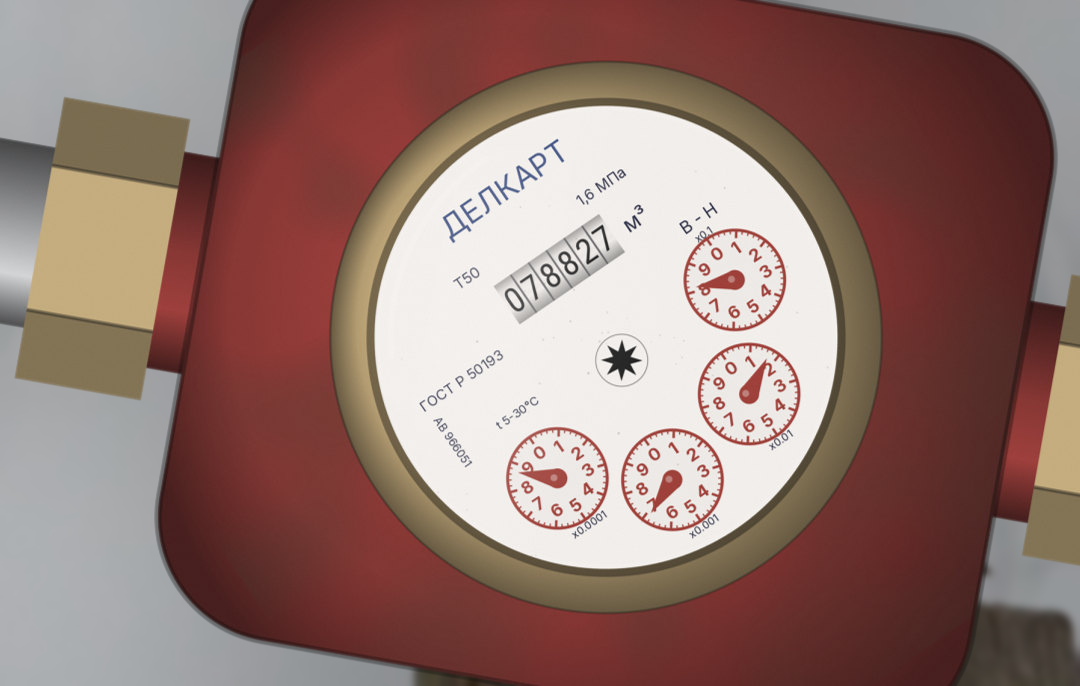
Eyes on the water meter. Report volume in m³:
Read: 78827.8168 m³
